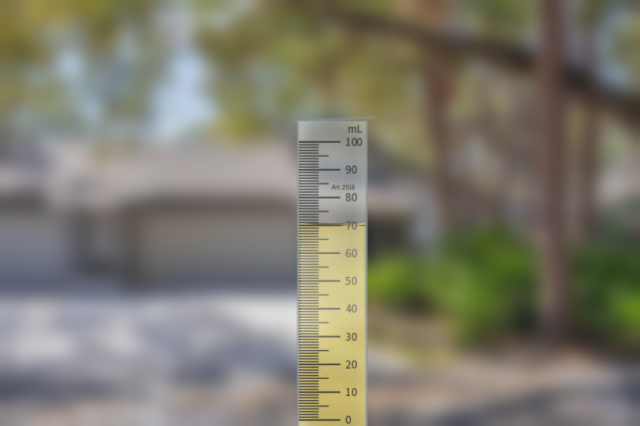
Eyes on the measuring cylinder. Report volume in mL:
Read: 70 mL
